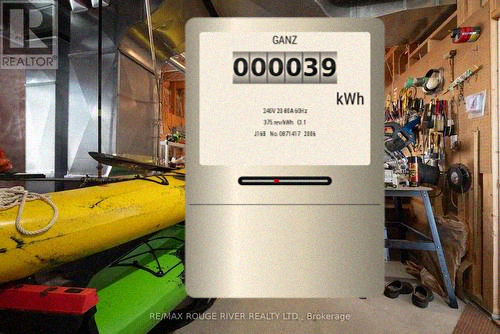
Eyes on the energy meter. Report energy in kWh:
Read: 39 kWh
